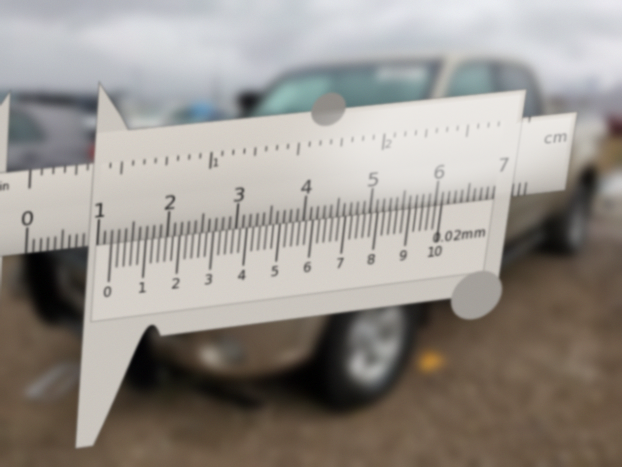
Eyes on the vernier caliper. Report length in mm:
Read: 12.0 mm
